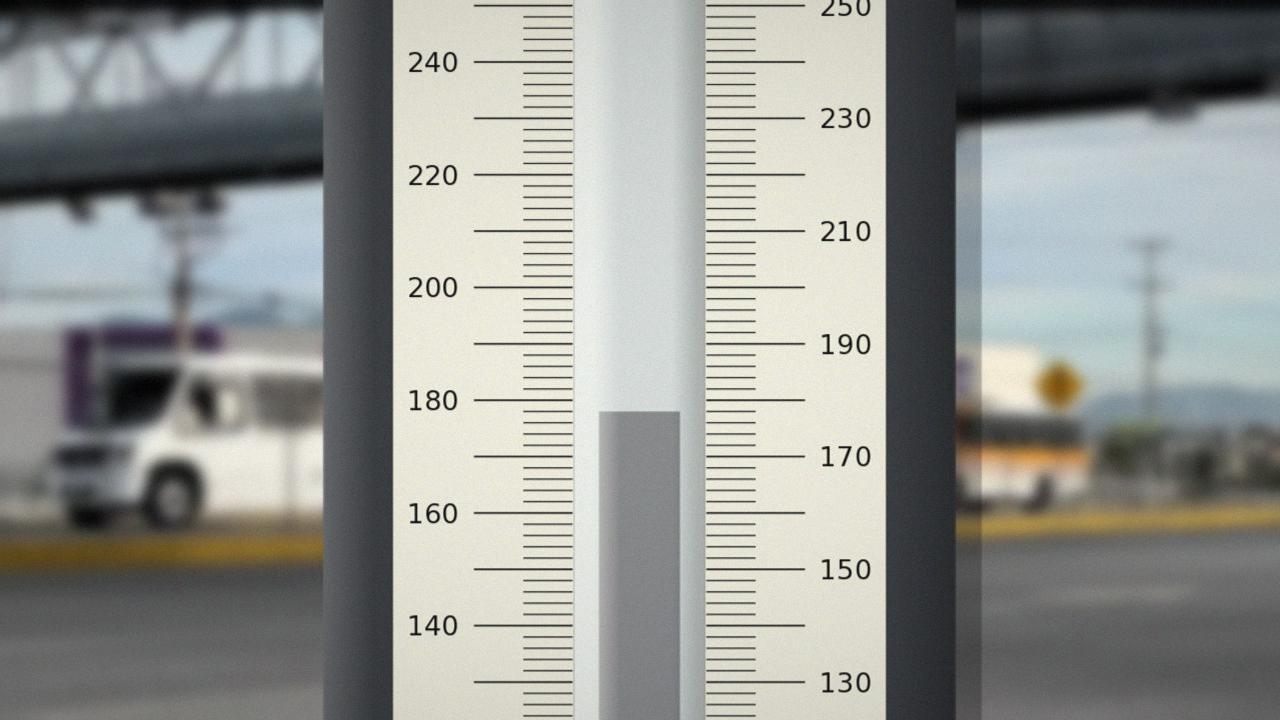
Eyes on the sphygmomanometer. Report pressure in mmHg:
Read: 178 mmHg
